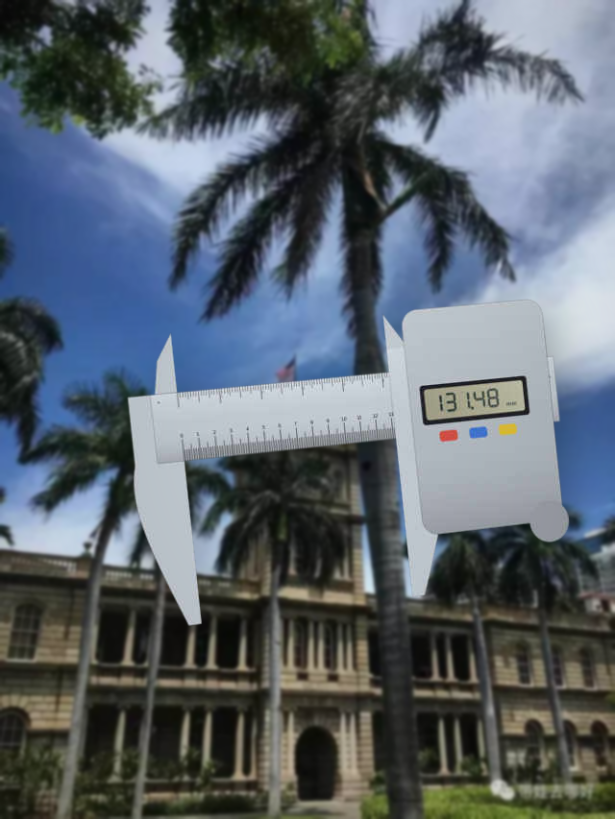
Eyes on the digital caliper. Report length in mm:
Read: 131.48 mm
